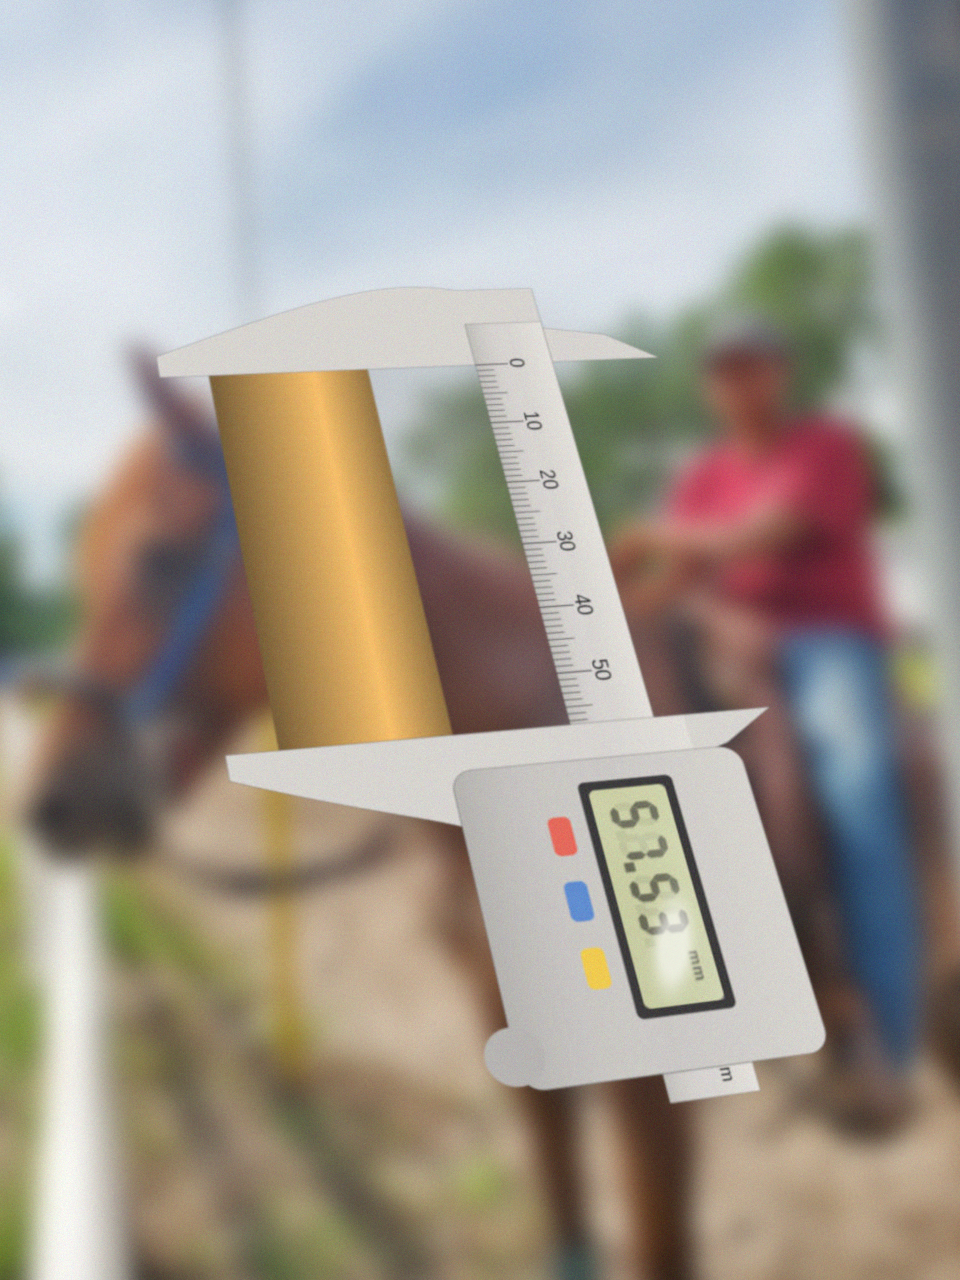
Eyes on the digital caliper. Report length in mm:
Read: 57.53 mm
